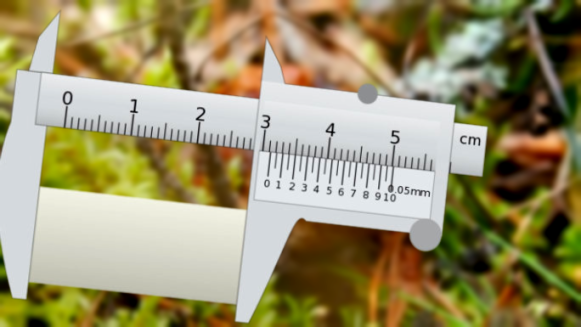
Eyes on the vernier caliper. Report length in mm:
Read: 31.2 mm
